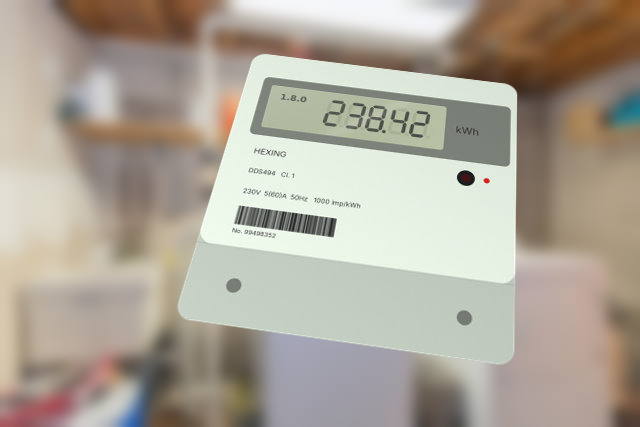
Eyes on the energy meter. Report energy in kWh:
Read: 238.42 kWh
